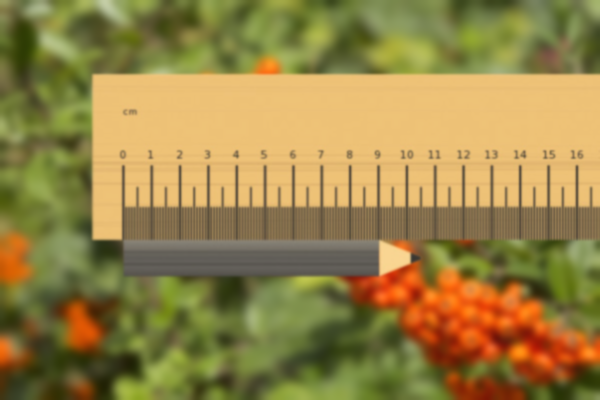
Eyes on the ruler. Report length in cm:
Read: 10.5 cm
